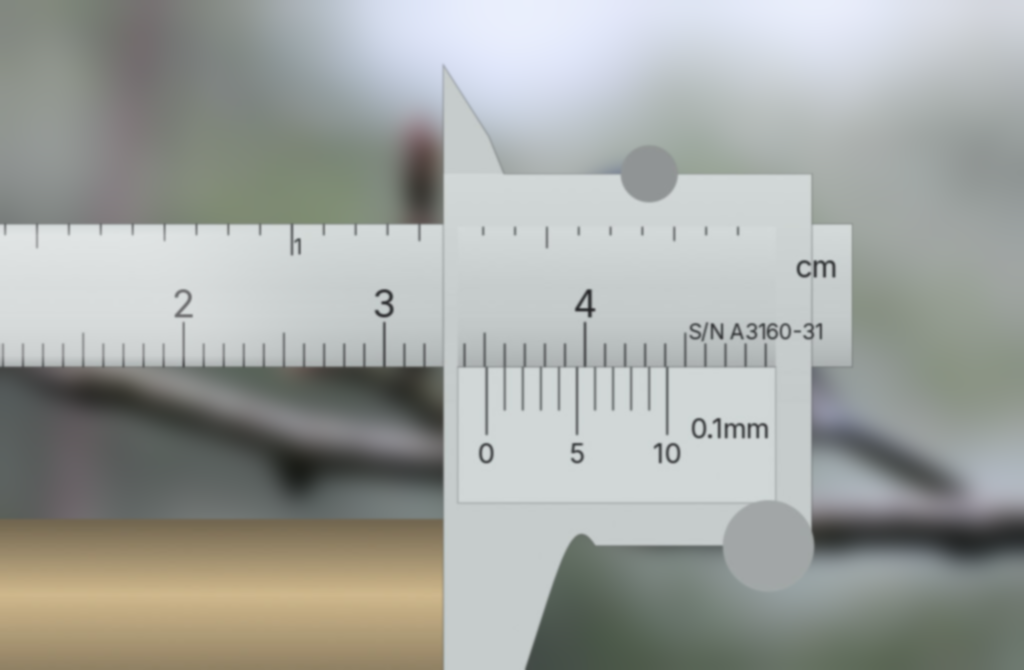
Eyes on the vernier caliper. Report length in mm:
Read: 35.1 mm
